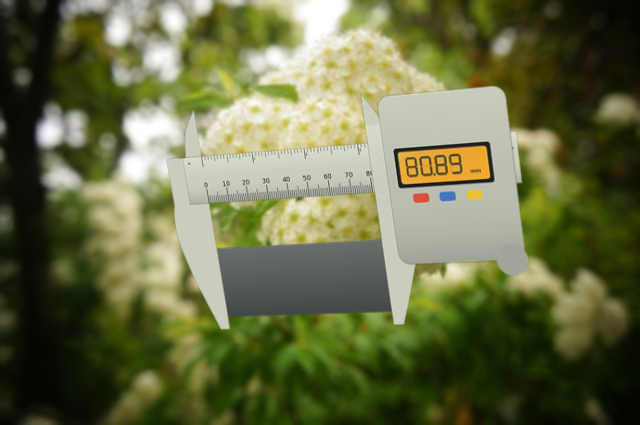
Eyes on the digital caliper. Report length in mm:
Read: 80.89 mm
